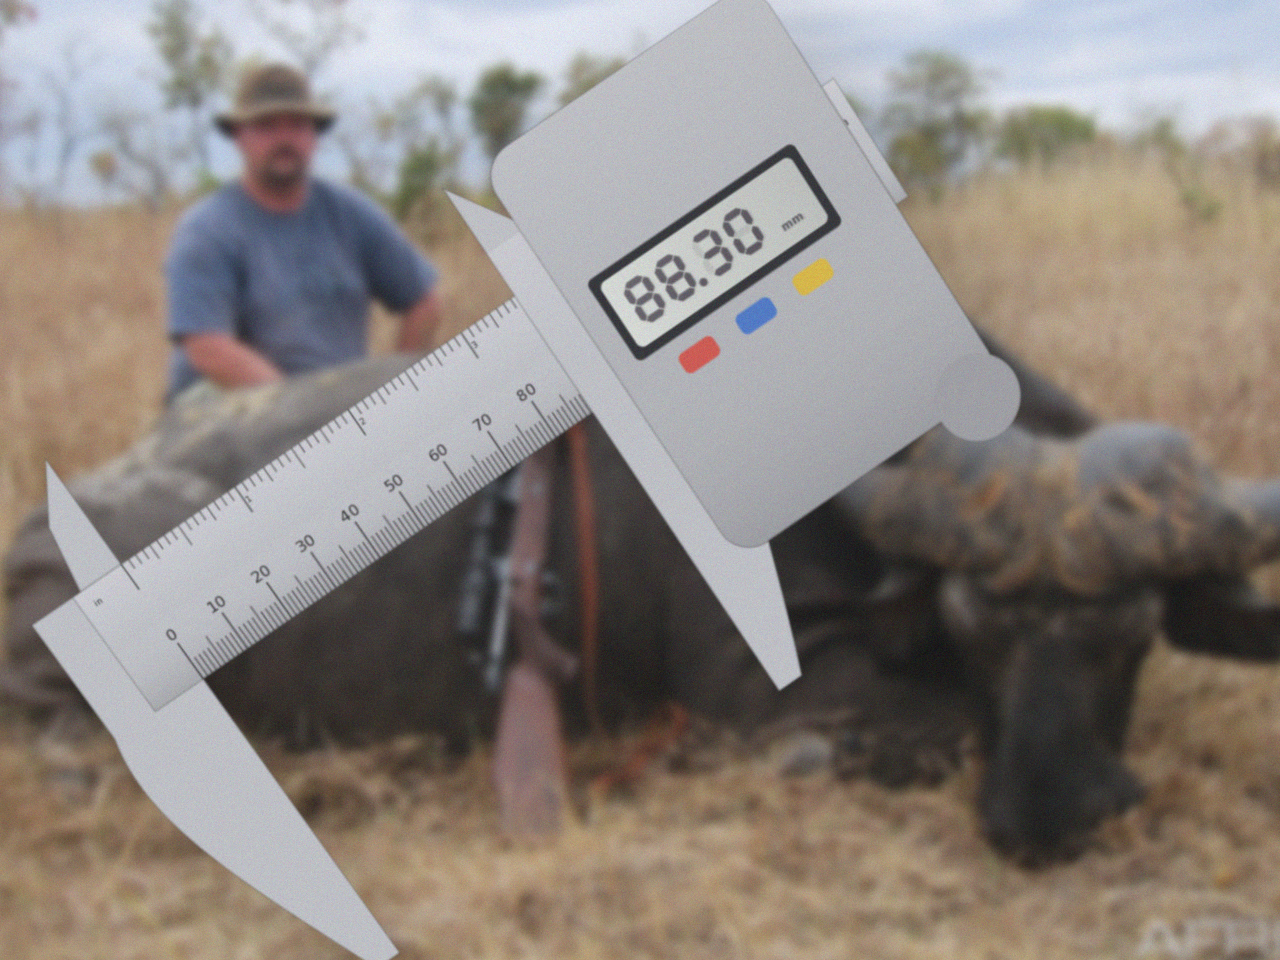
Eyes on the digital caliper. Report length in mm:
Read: 88.30 mm
